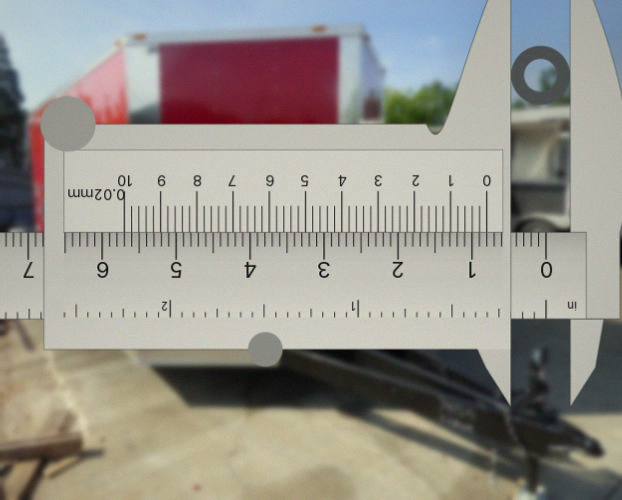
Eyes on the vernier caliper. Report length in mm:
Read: 8.0 mm
